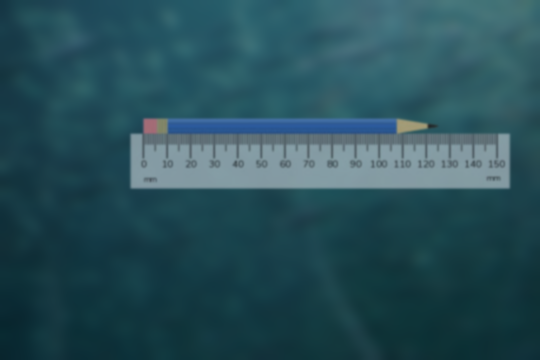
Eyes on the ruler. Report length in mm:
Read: 125 mm
